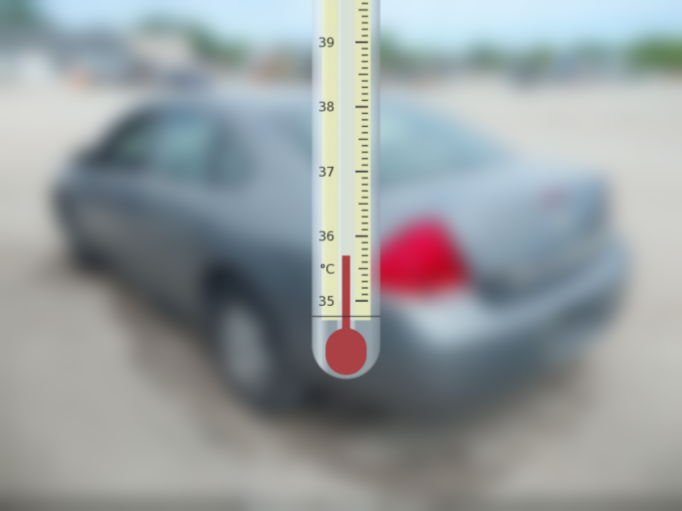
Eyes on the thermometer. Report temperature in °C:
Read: 35.7 °C
